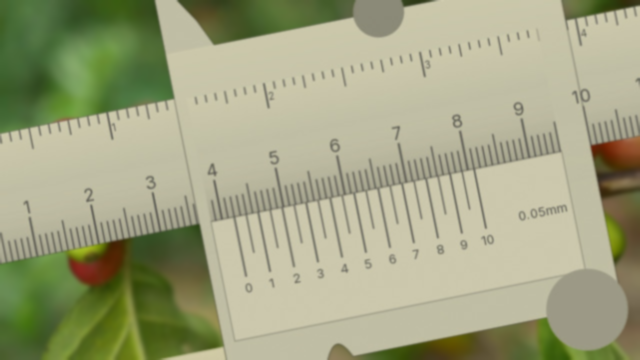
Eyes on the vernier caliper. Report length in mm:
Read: 42.0 mm
